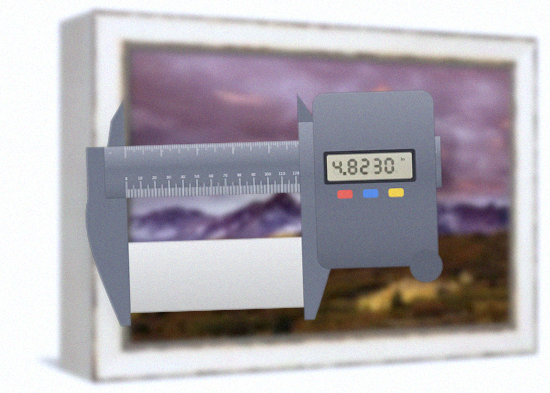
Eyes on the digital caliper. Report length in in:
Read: 4.8230 in
